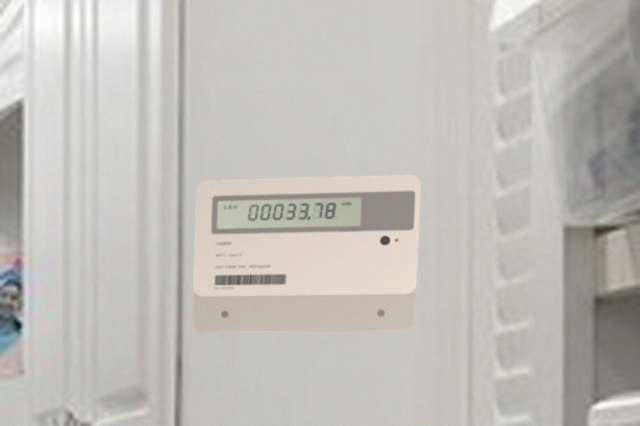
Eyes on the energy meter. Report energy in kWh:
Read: 33.78 kWh
